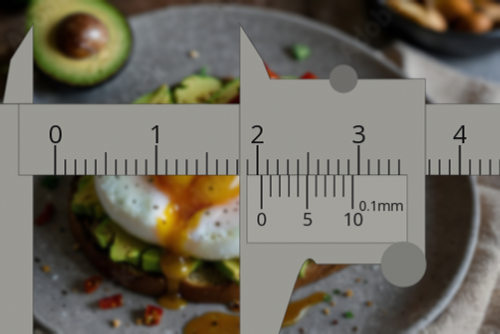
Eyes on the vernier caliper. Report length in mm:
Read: 20.4 mm
